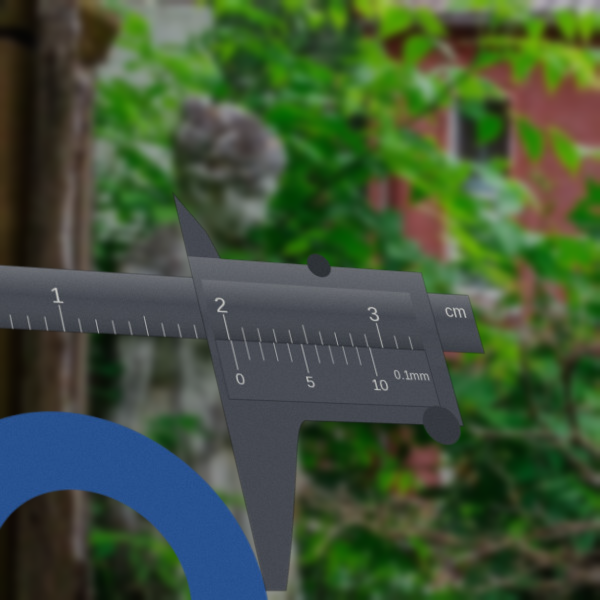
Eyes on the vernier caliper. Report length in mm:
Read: 20.1 mm
